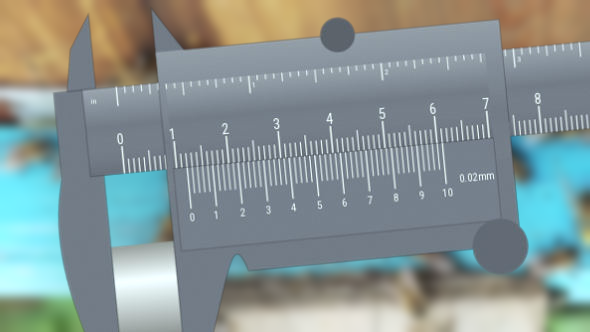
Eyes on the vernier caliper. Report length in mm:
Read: 12.0 mm
